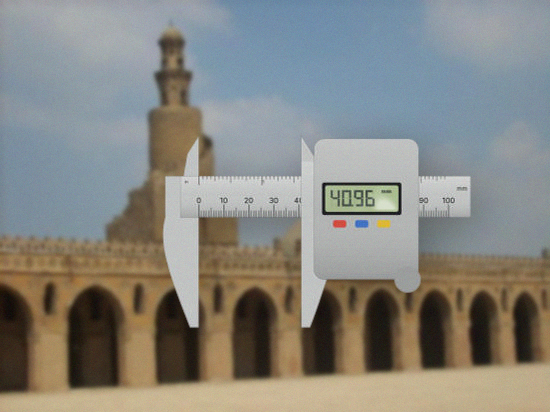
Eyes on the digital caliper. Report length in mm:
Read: 40.96 mm
